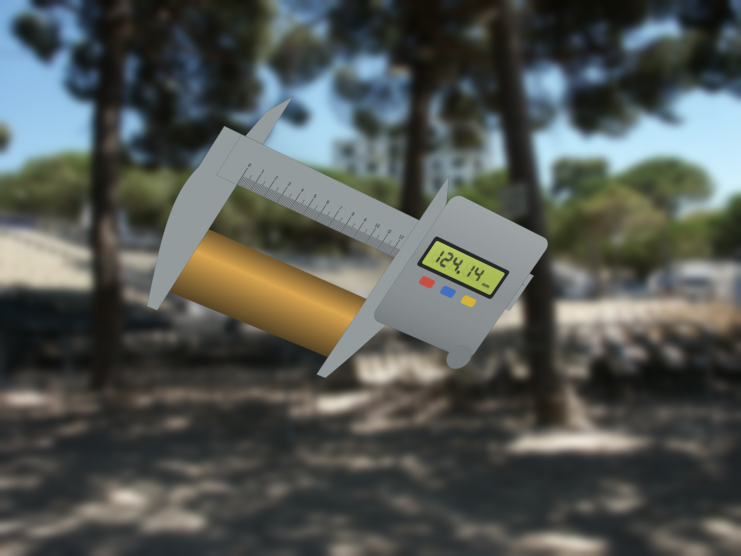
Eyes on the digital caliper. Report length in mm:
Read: 124.14 mm
